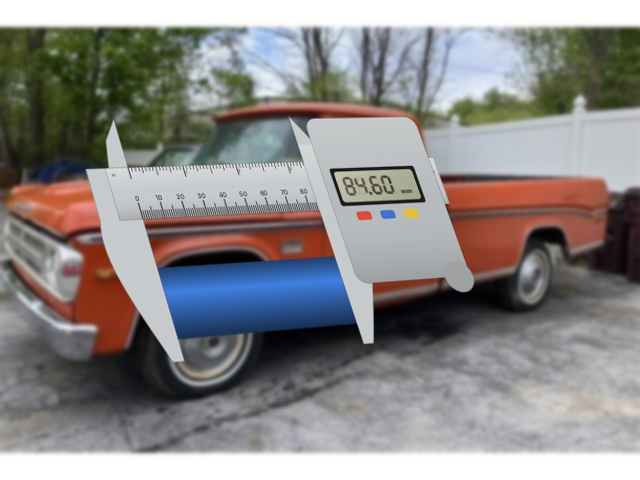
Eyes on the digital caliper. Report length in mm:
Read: 84.60 mm
